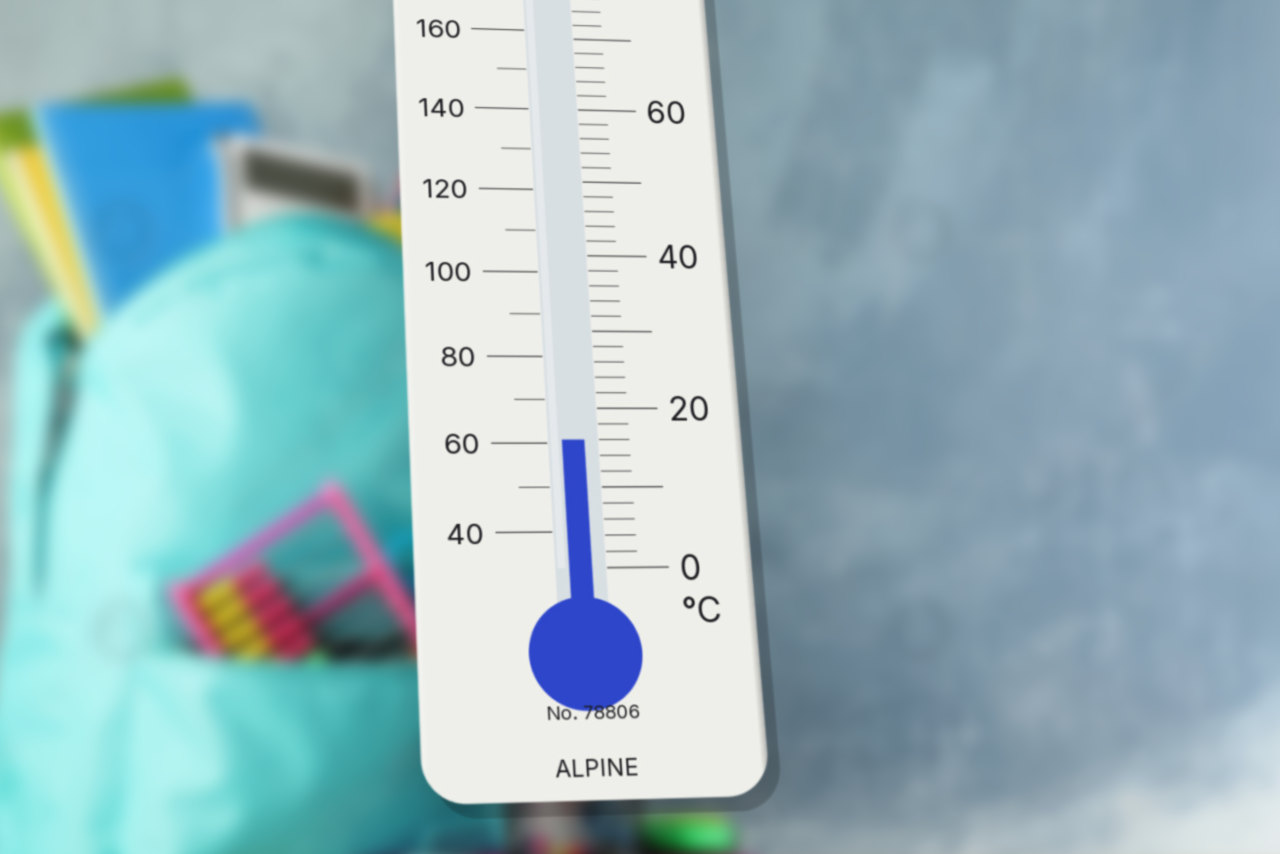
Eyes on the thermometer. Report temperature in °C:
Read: 16 °C
